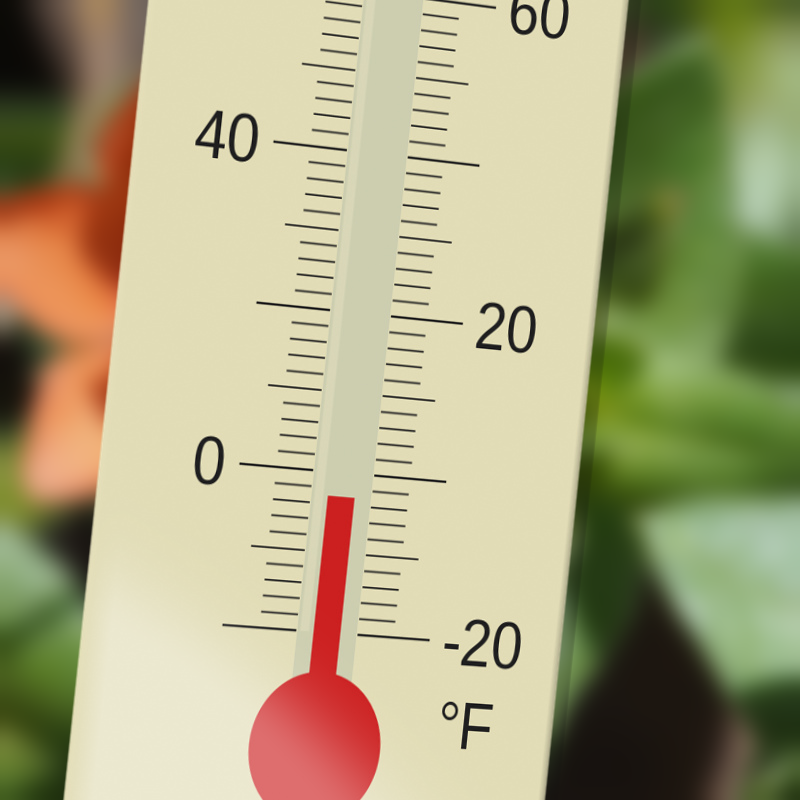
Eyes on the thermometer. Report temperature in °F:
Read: -3 °F
